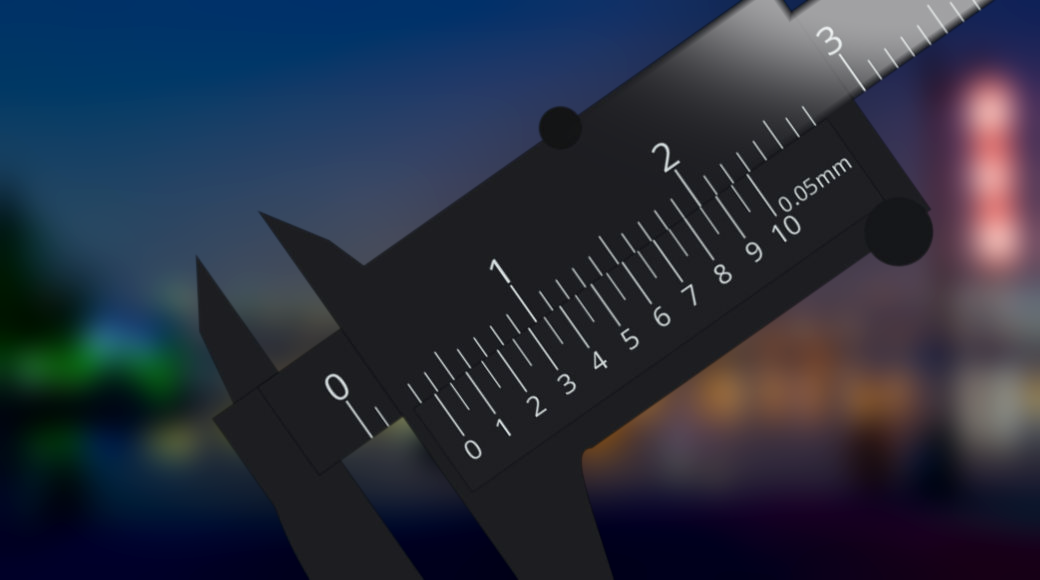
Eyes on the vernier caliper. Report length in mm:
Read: 3.8 mm
